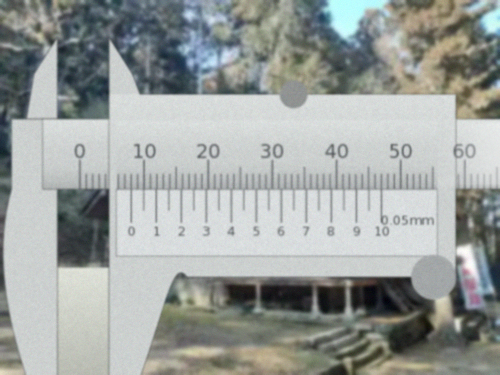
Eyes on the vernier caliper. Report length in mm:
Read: 8.0 mm
